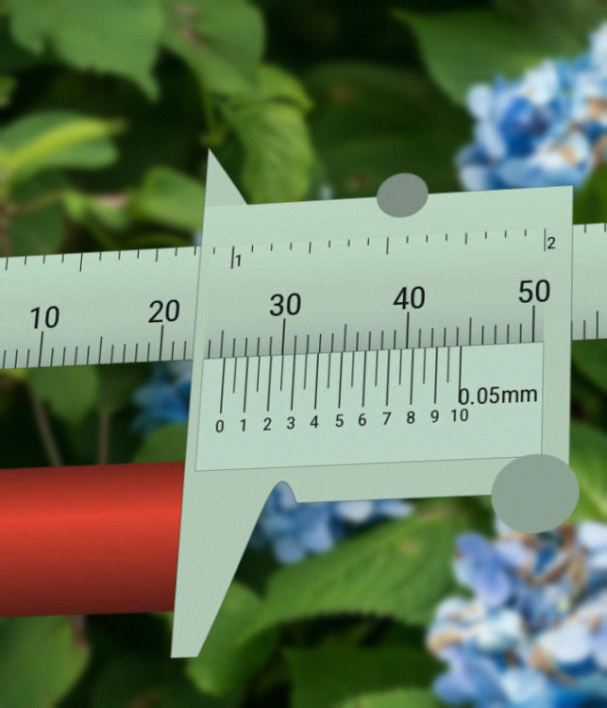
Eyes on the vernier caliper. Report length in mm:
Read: 25.3 mm
